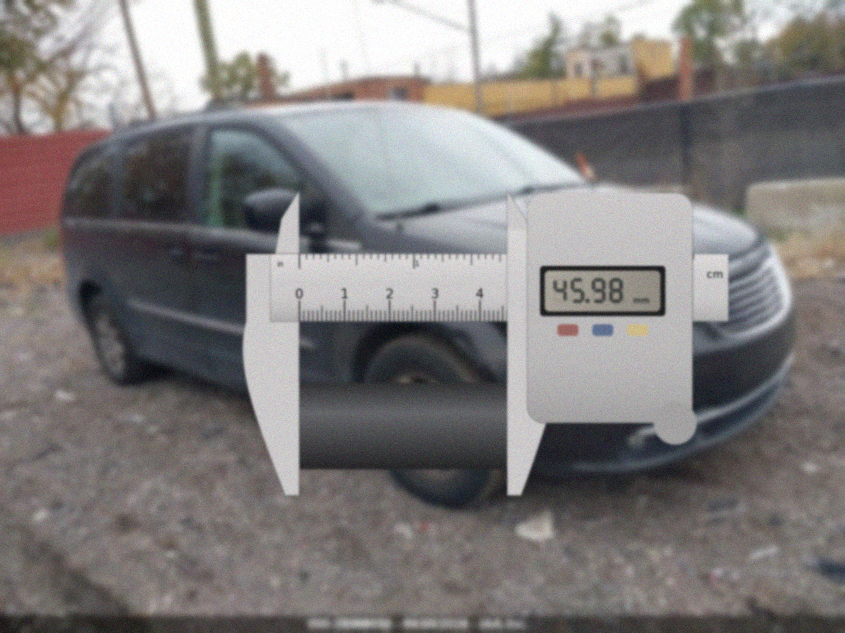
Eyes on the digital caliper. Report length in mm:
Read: 45.98 mm
